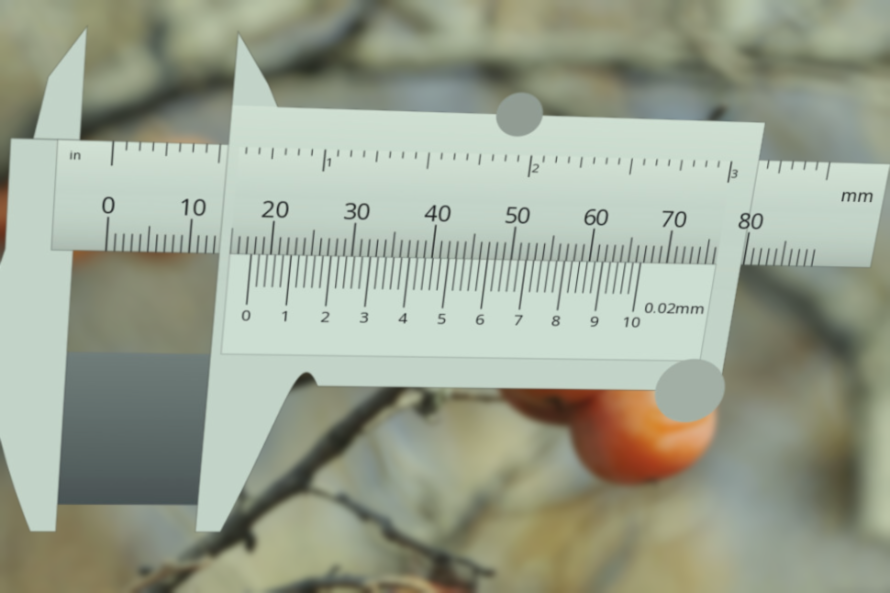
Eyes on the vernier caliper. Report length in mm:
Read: 17.6 mm
